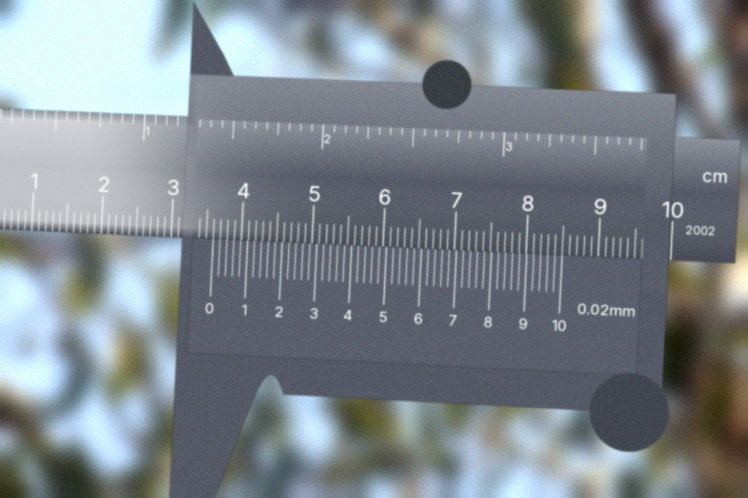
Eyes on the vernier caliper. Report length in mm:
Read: 36.0 mm
